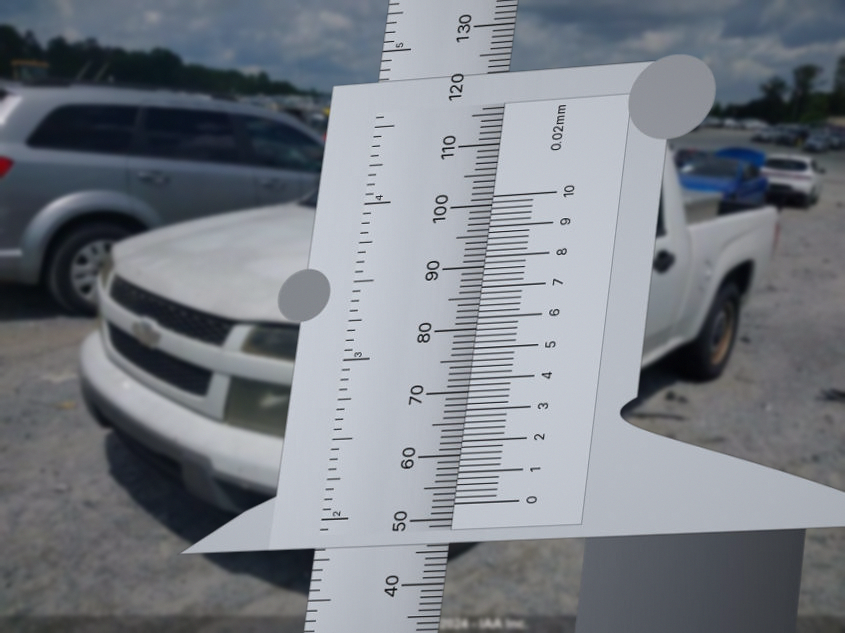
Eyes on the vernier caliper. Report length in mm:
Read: 52.4 mm
